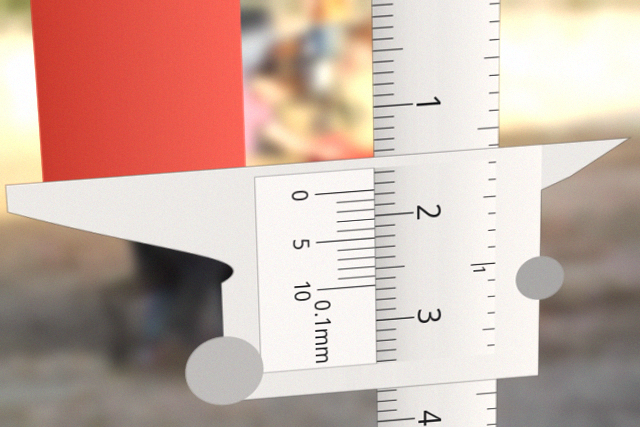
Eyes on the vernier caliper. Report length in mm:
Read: 17.6 mm
